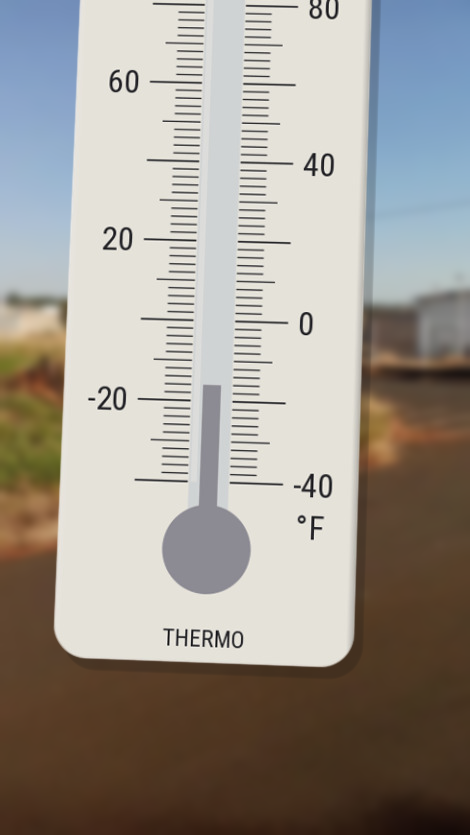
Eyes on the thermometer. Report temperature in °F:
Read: -16 °F
